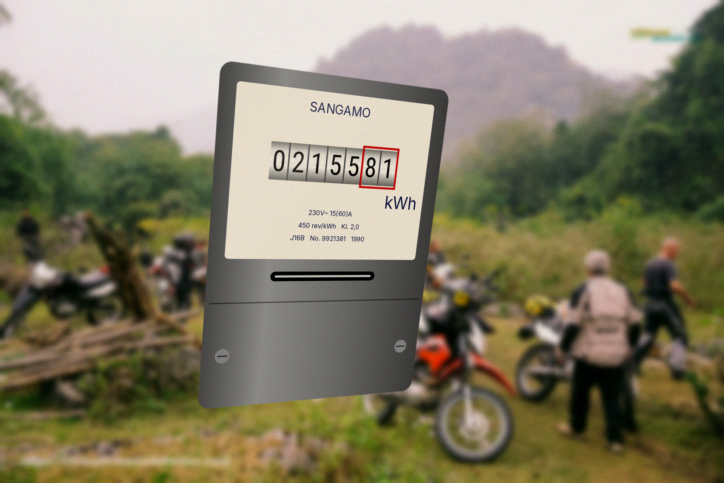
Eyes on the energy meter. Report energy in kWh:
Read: 2155.81 kWh
